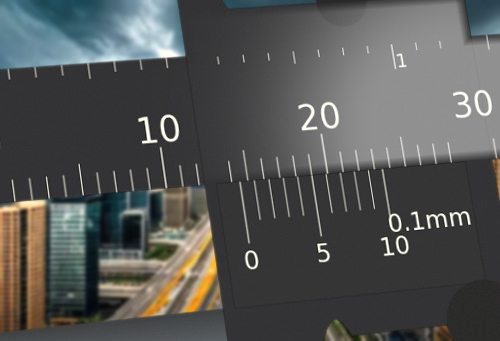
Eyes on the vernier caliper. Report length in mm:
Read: 14.5 mm
